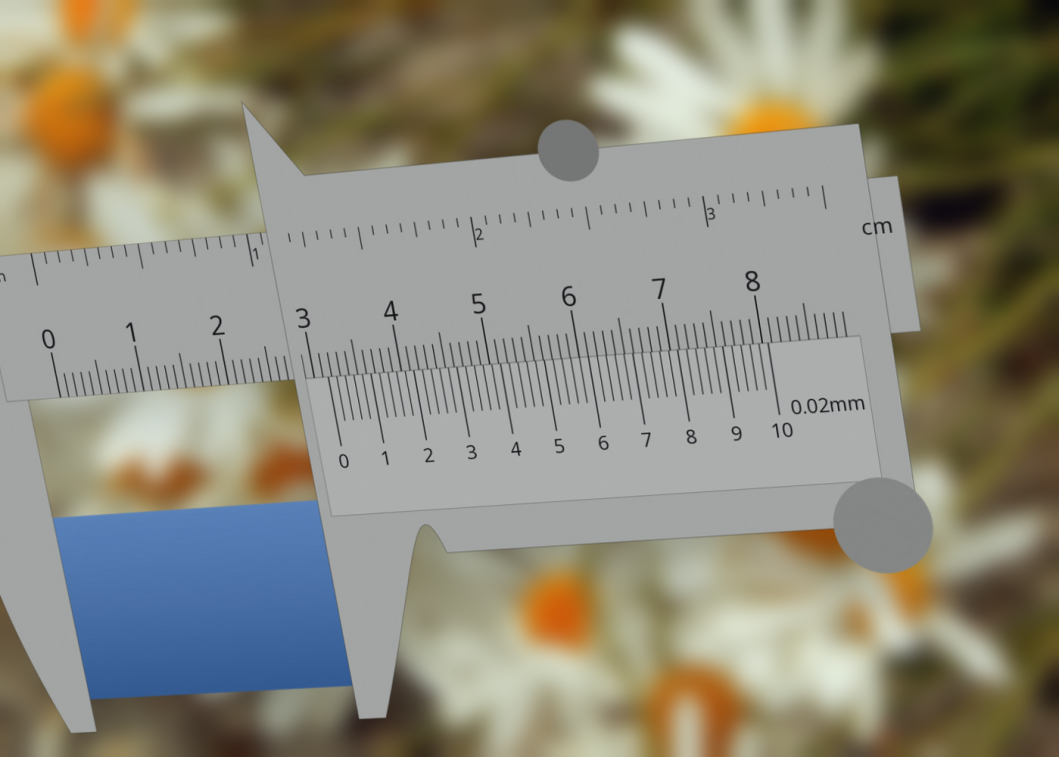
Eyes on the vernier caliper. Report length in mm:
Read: 31.6 mm
